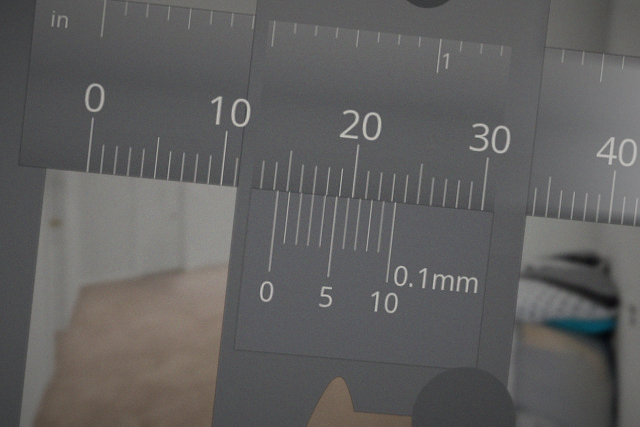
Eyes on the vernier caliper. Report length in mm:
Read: 14.3 mm
